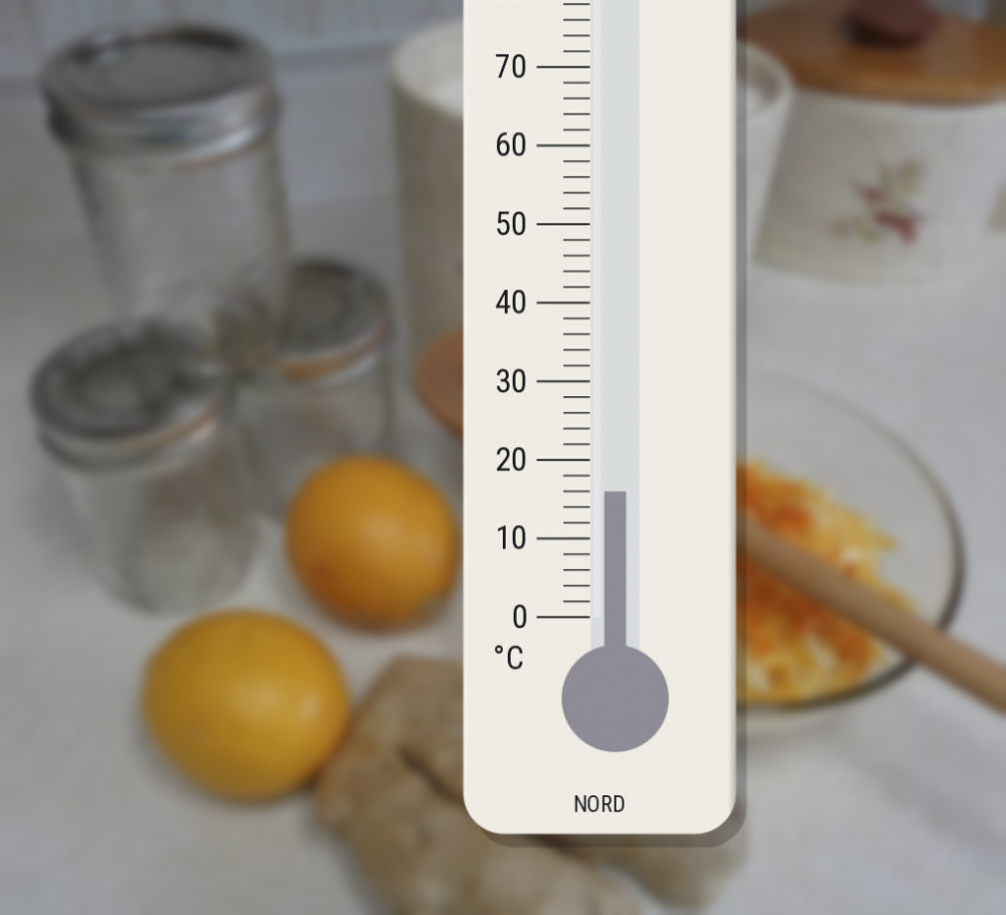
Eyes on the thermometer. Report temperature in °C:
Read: 16 °C
